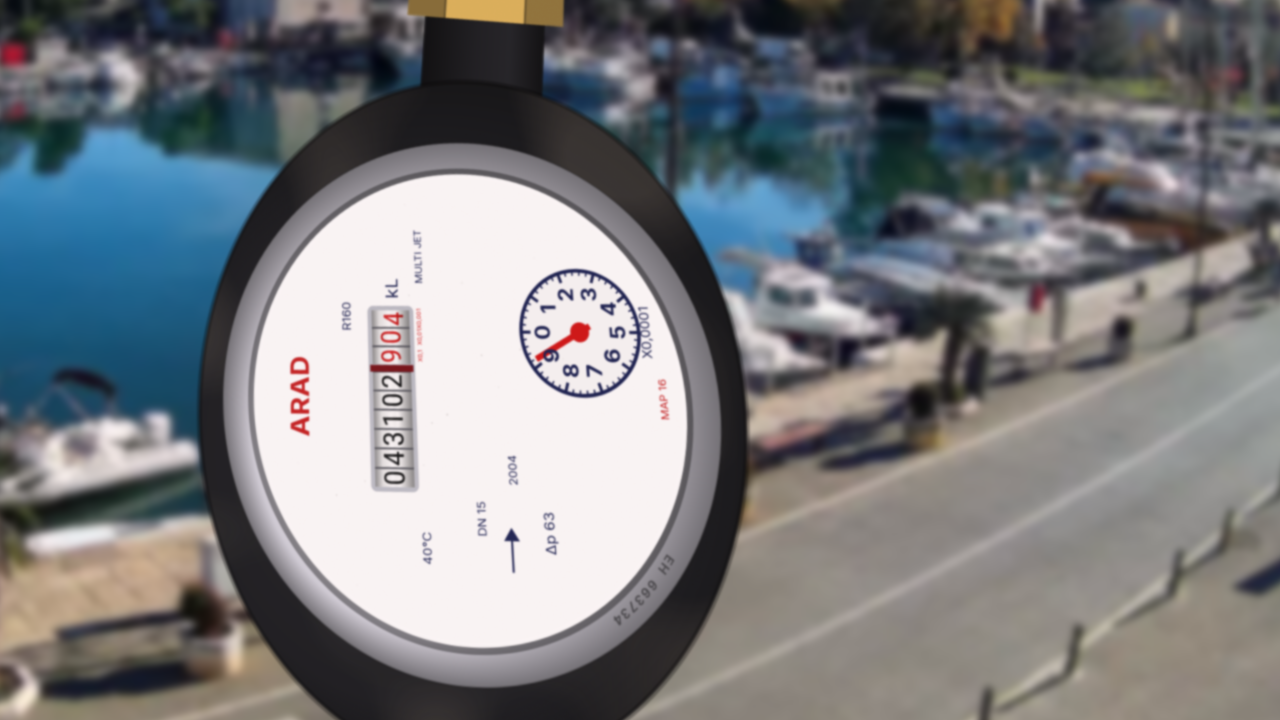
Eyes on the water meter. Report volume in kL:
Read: 43102.9039 kL
